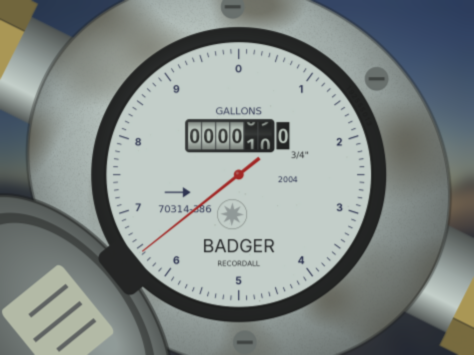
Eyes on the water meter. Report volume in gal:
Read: 96.4 gal
